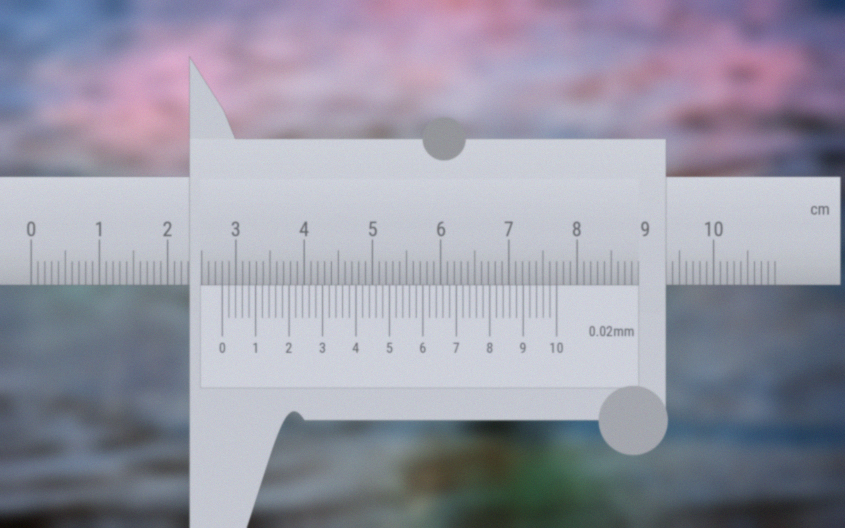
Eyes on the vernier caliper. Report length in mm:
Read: 28.0 mm
